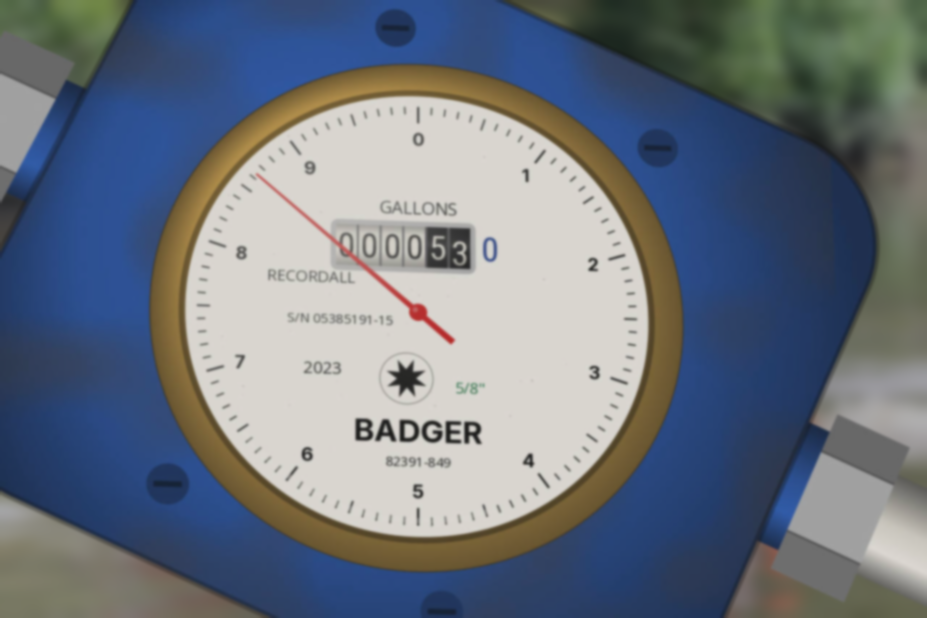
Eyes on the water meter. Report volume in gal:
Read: 528.6 gal
